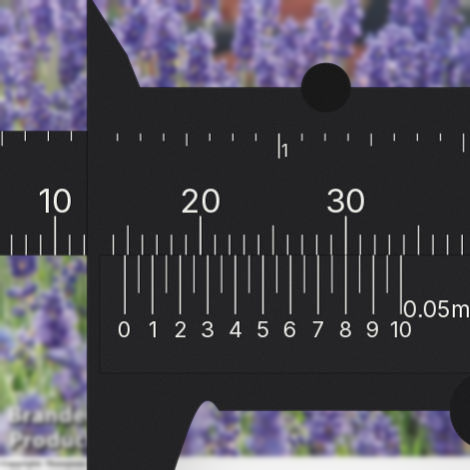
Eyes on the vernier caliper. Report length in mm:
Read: 14.8 mm
